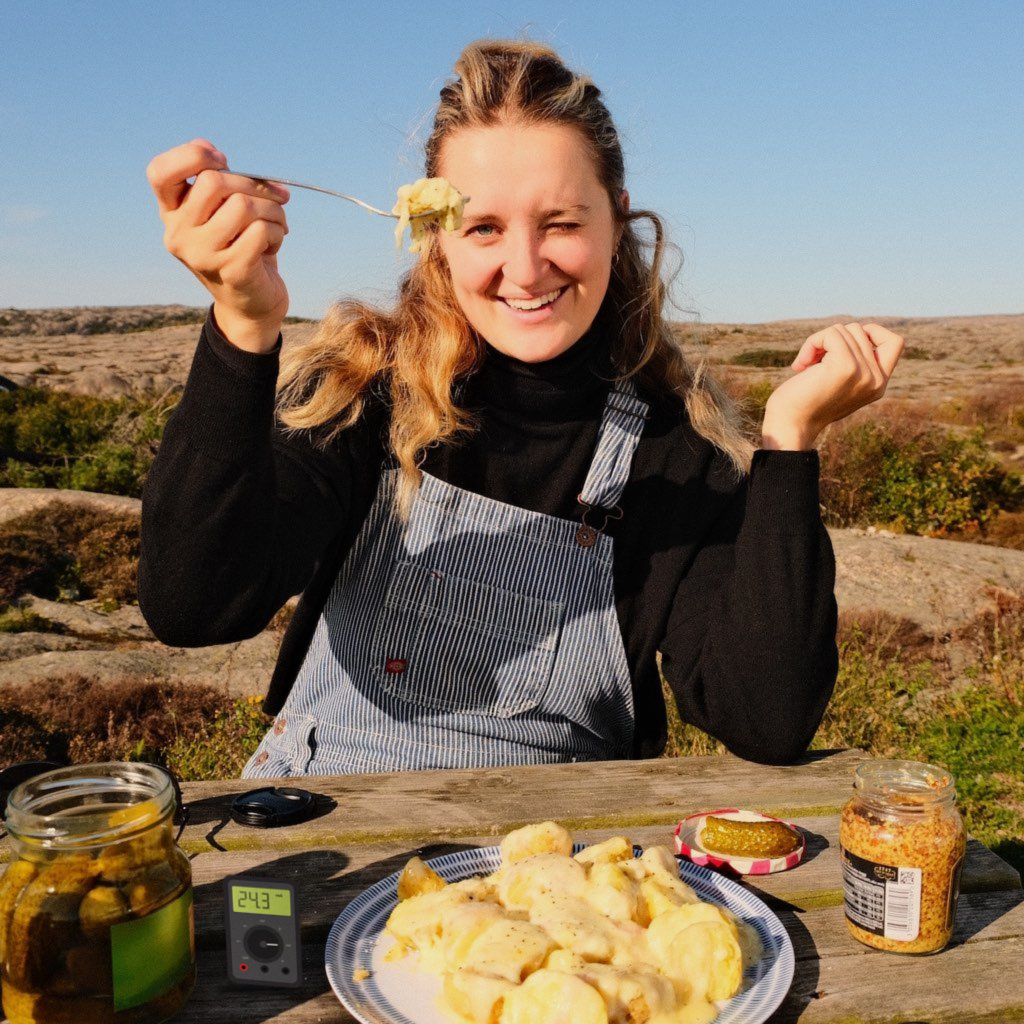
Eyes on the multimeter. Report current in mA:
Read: 24.3 mA
